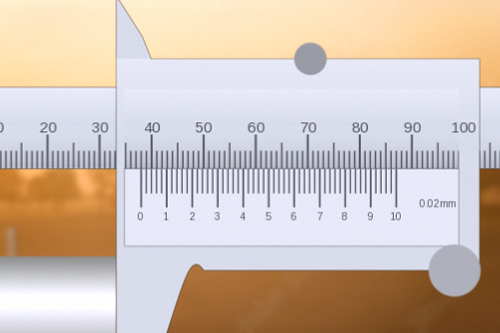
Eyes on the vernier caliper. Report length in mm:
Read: 38.0 mm
